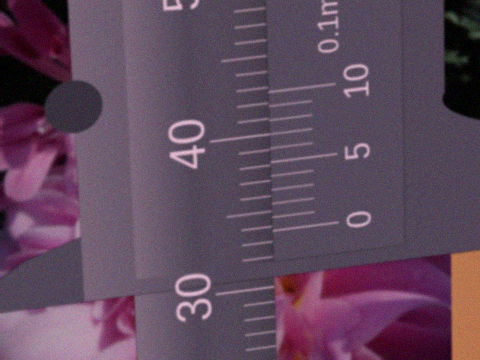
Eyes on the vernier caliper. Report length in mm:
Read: 33.7 mm
